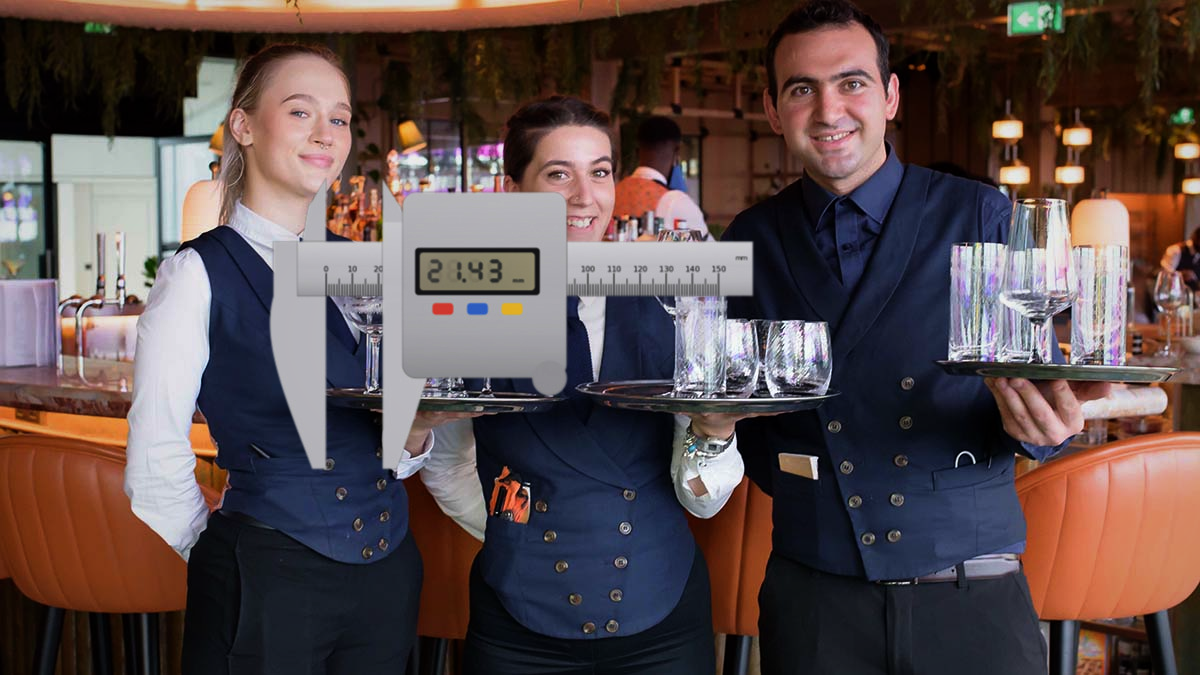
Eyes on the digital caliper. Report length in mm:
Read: 21.43 mm
